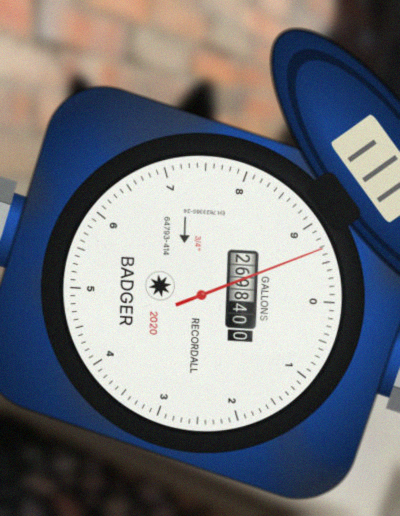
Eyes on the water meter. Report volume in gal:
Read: 2698399.3 gal
